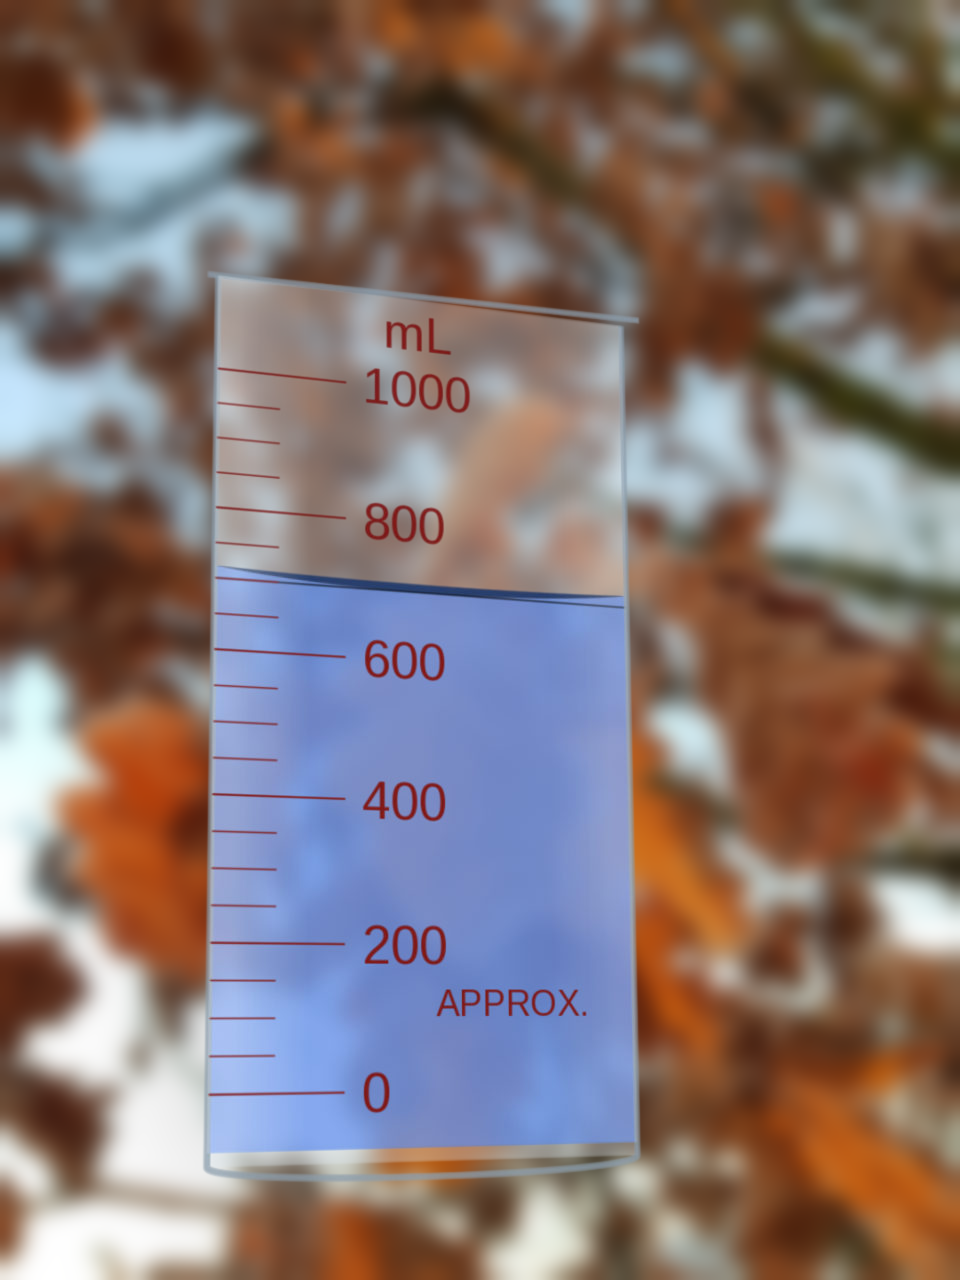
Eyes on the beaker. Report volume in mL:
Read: 700 mL
